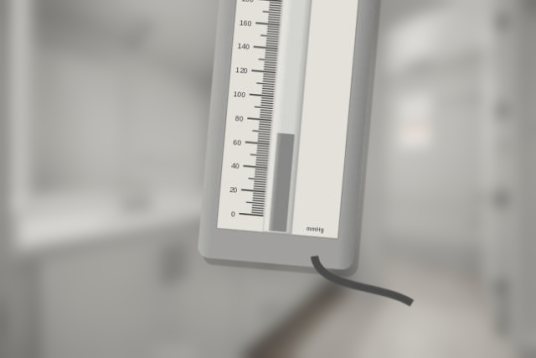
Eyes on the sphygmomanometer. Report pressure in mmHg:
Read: 70 mmHg
